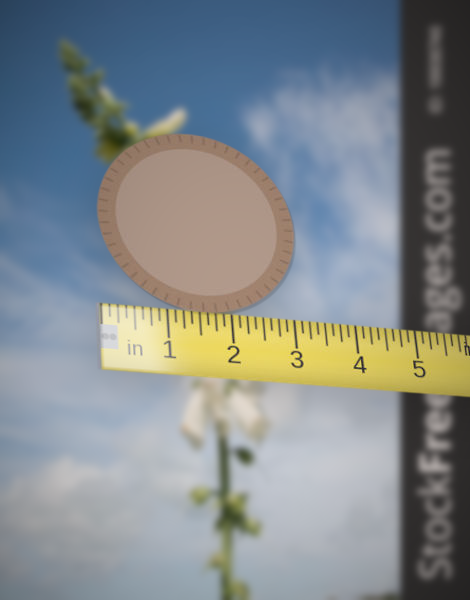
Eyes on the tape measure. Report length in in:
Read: 3.125 in
